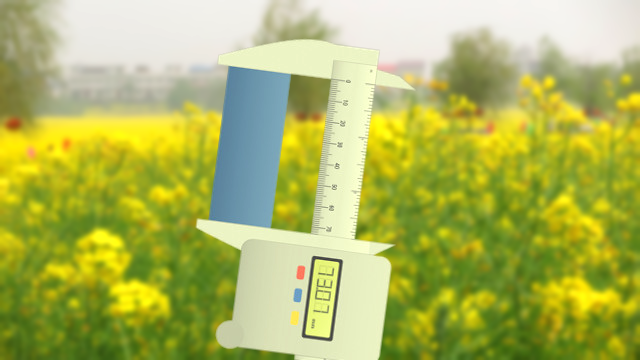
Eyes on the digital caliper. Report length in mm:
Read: 73.07 mm
